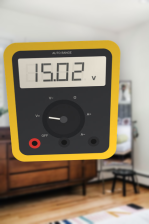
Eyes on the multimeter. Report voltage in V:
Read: 15.02 V
